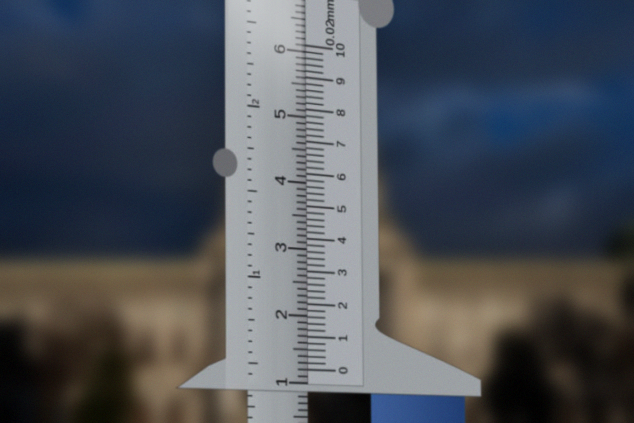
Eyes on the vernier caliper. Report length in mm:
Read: 12.0 mm
